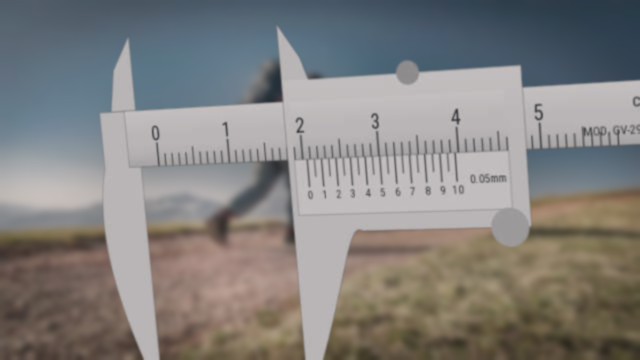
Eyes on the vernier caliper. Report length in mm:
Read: 20.6 mm
